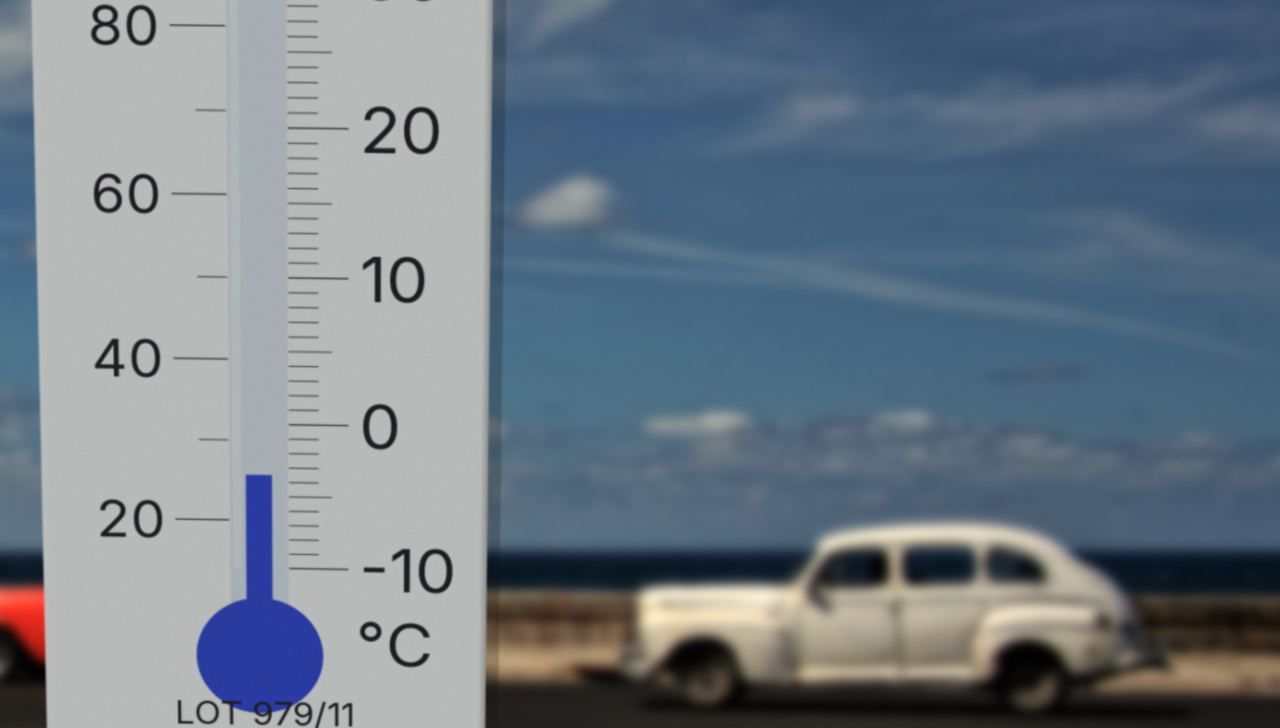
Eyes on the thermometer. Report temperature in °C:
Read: -3.5 °C
